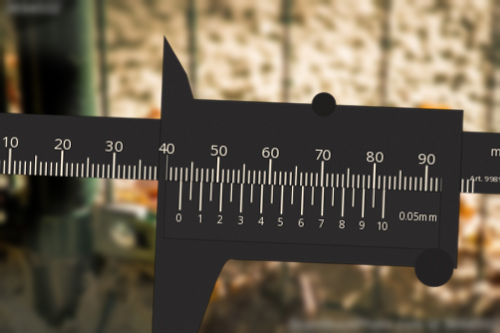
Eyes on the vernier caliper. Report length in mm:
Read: 43.0 mm
